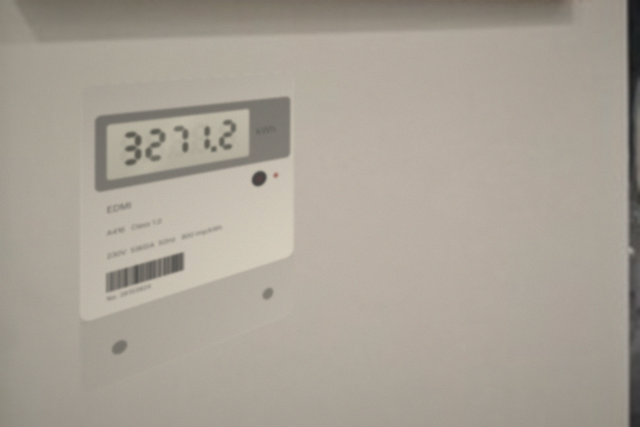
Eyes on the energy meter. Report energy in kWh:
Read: 3271.2 kWh
